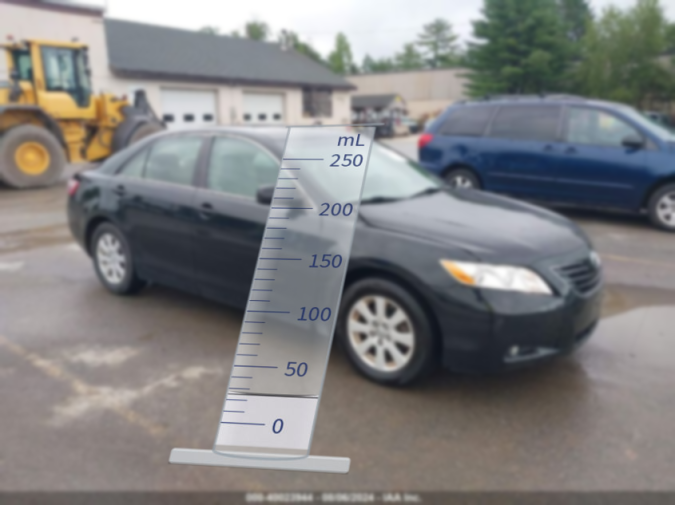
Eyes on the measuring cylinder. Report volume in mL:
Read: 25 mL
